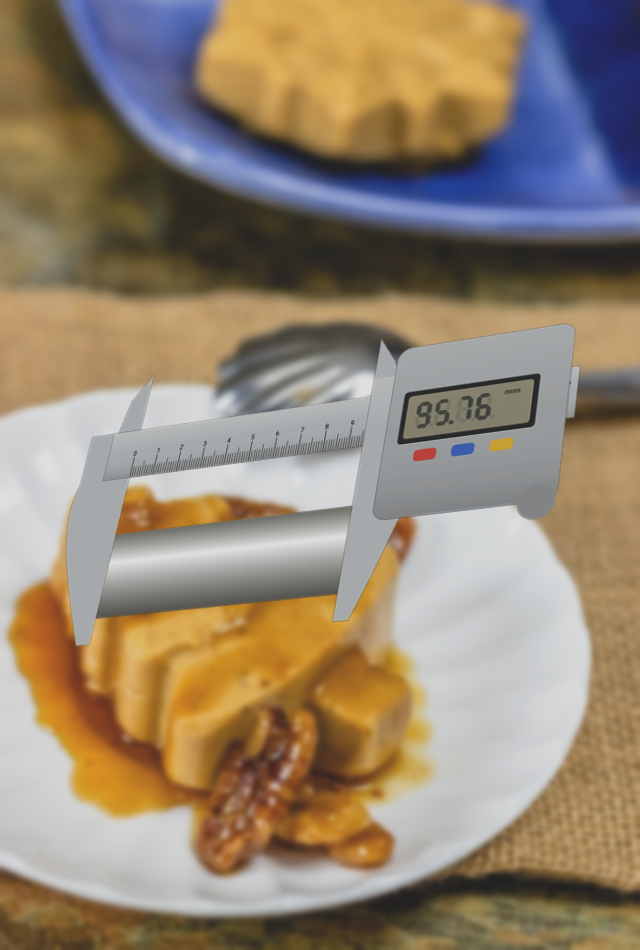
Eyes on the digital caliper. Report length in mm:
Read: 95.76 mm
